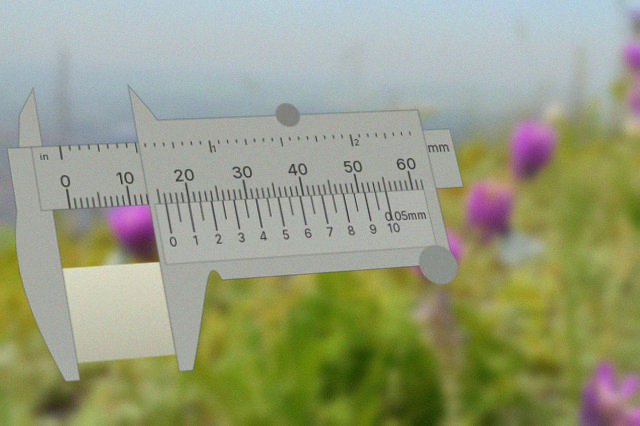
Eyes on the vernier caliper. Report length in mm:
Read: 16.0 mm
